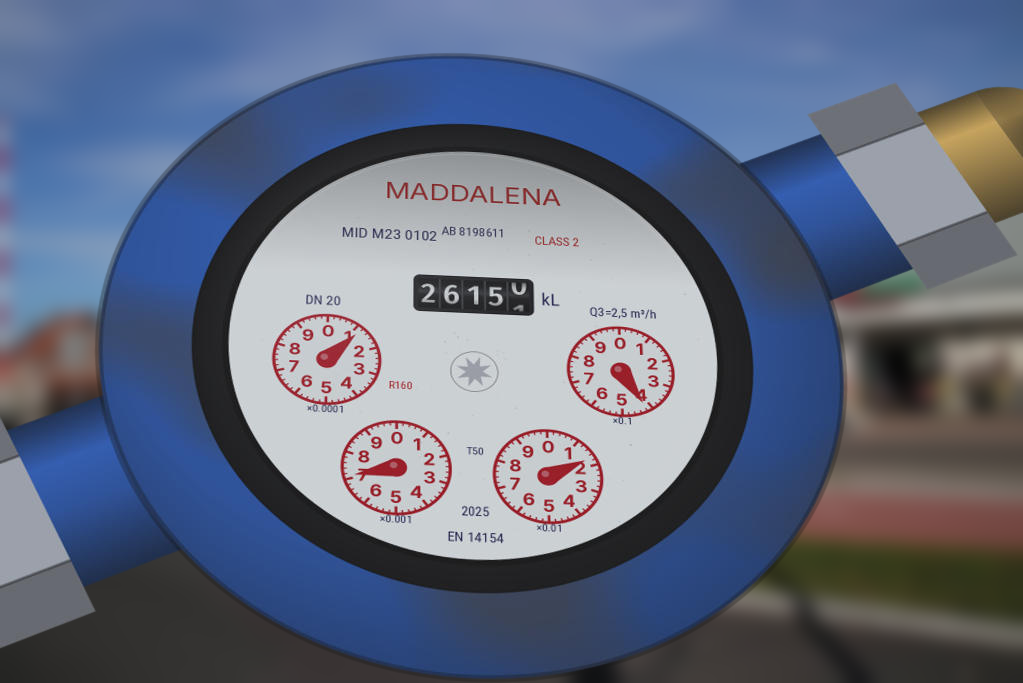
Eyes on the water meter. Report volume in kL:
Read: 26150.4171 kL
